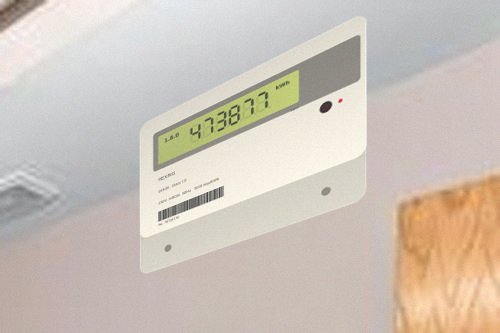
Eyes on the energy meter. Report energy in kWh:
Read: 473877 kWh
